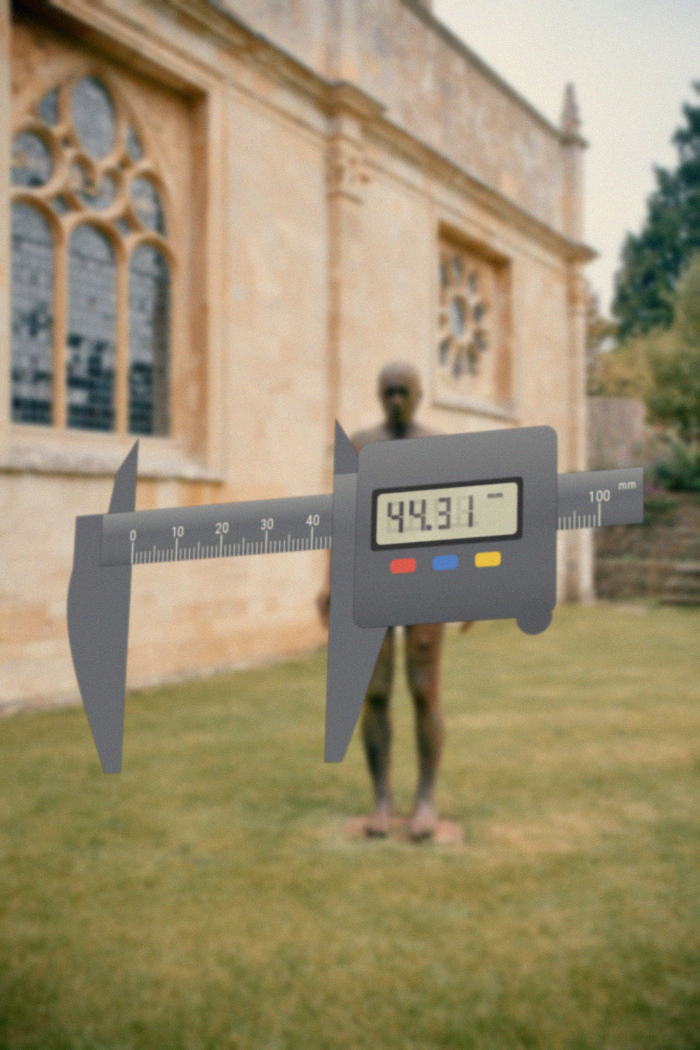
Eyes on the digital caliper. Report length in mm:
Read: 44.31 mm
